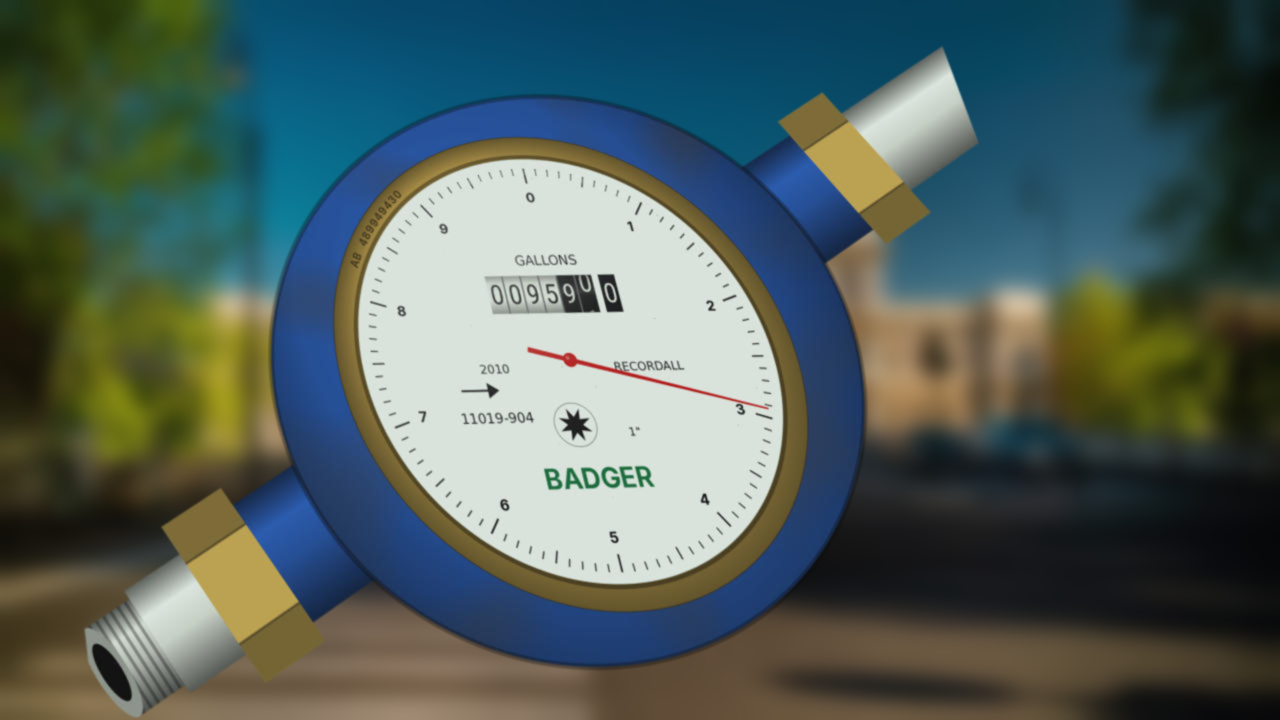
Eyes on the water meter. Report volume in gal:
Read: 95902.9 gal
